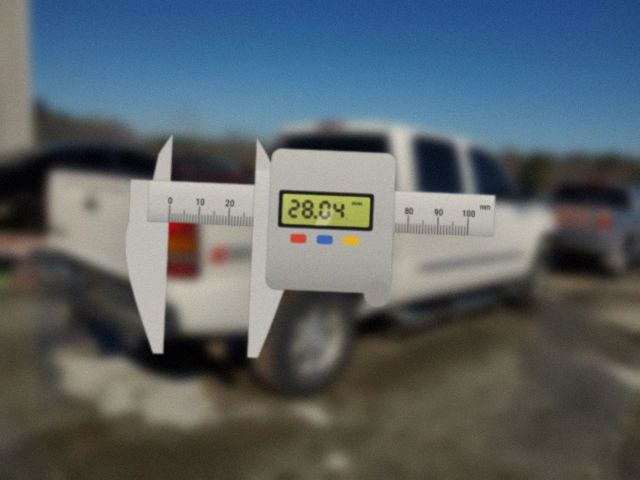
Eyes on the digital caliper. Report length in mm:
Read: 28.04 mm
